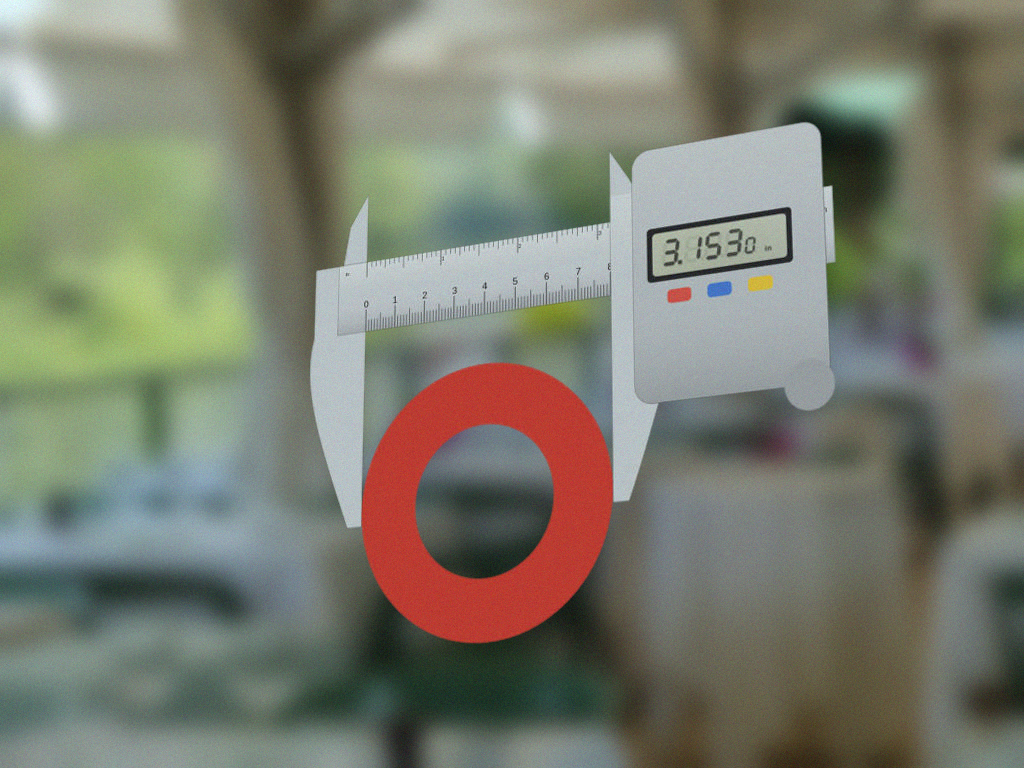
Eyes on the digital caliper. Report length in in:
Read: 3.1530 in
